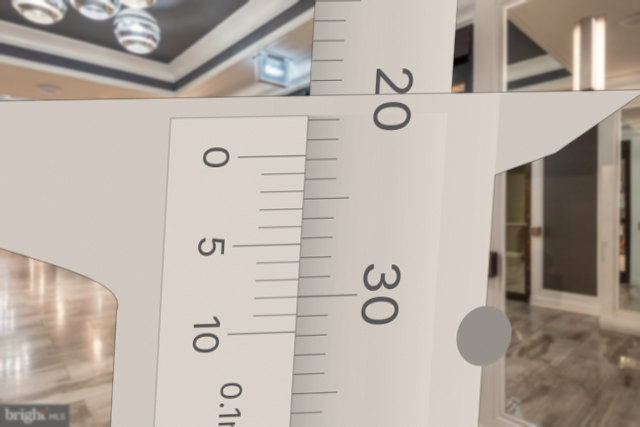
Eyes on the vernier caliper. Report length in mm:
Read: 22.8 mm
